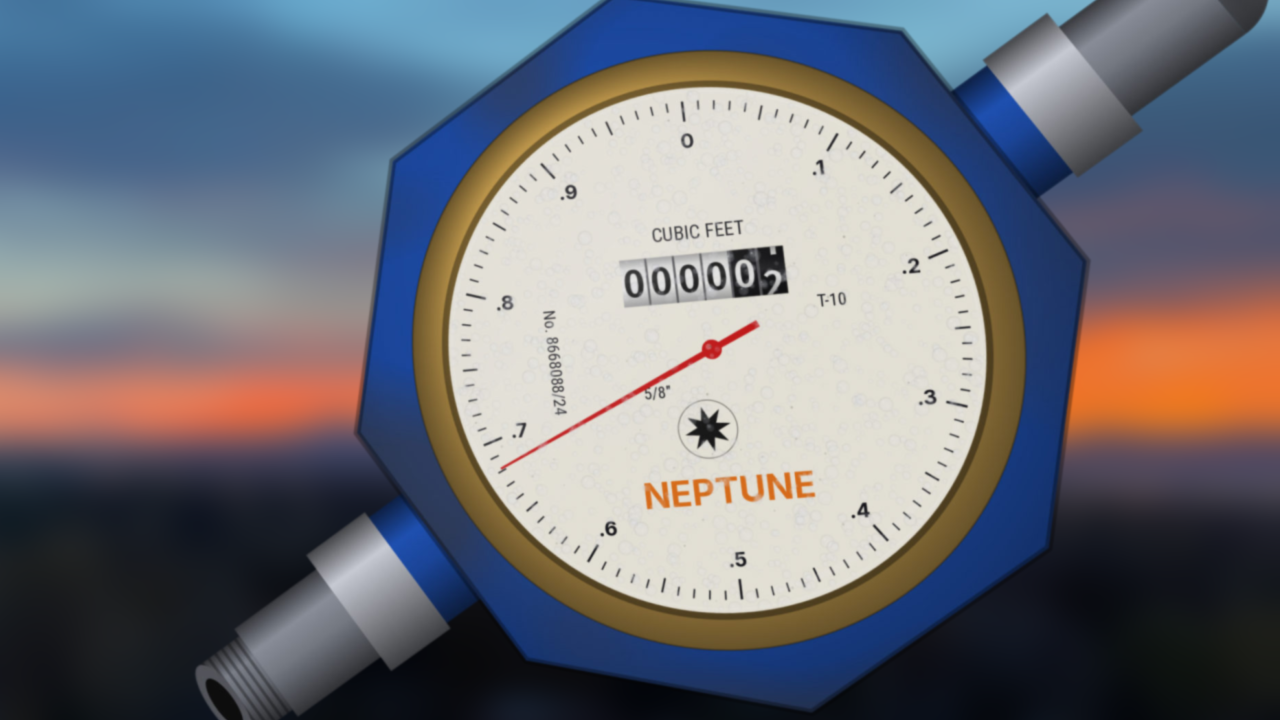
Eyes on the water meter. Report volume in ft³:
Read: 1.68 ft³
